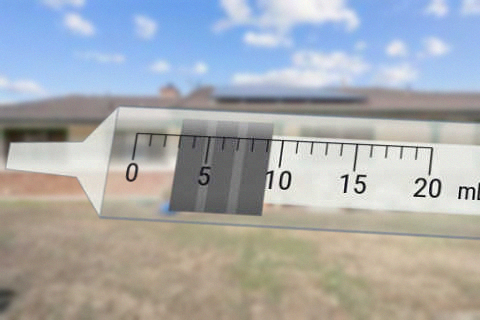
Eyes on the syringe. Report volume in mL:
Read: 3 mL
